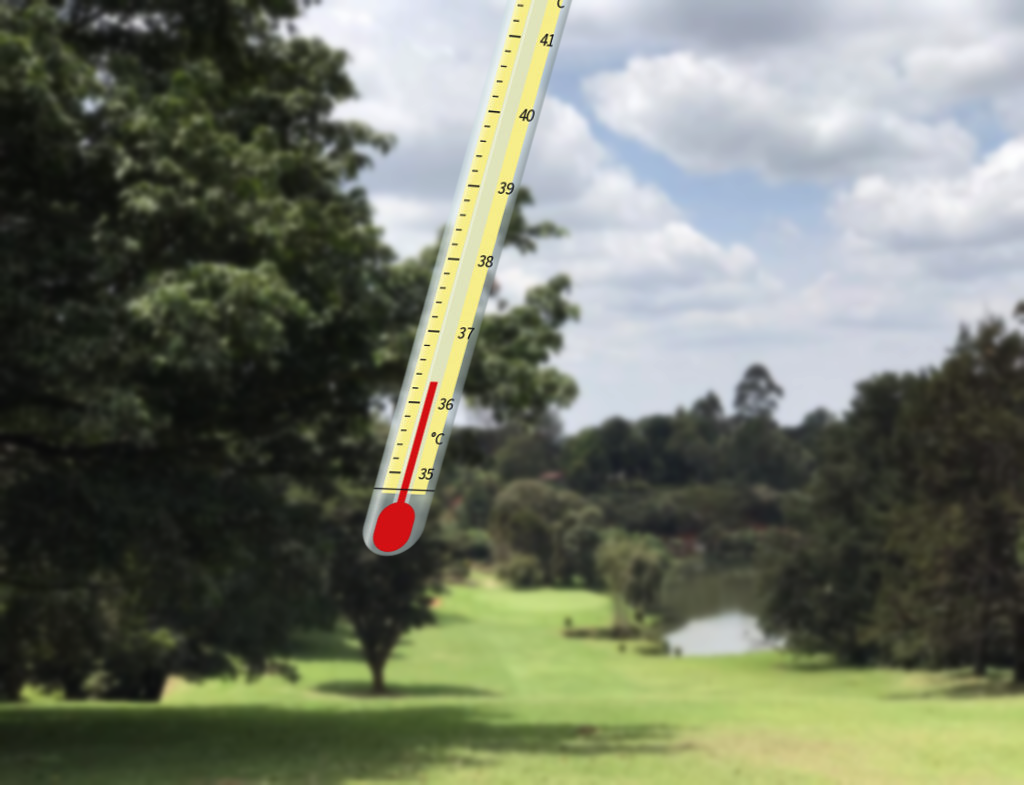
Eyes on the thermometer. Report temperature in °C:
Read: 36.3 °C
